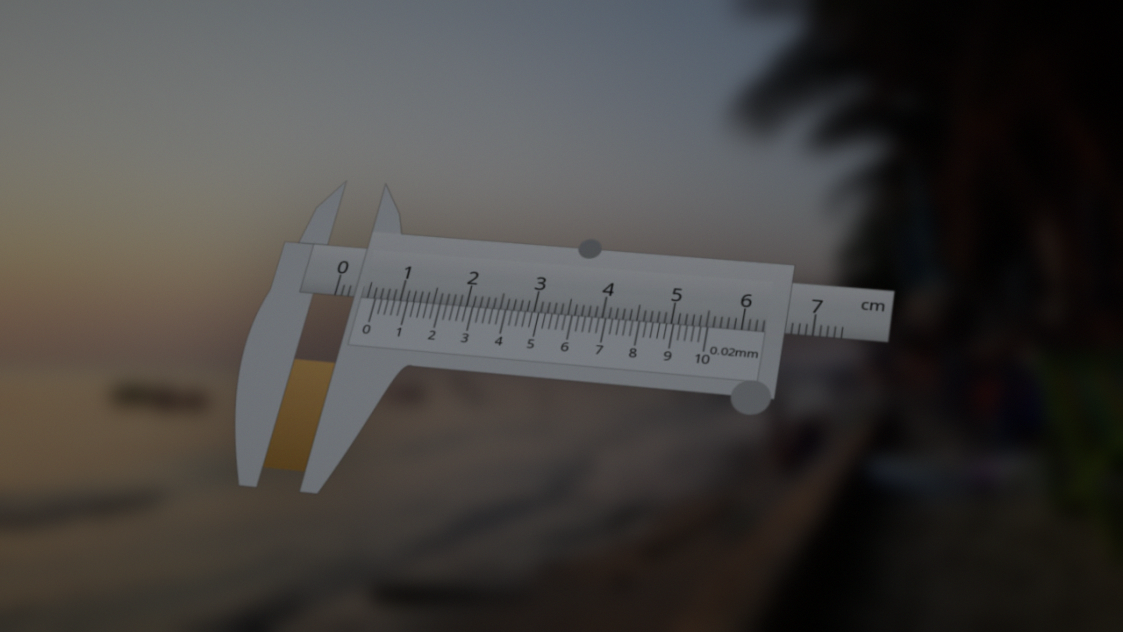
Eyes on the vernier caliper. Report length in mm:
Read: 6.2 mm
